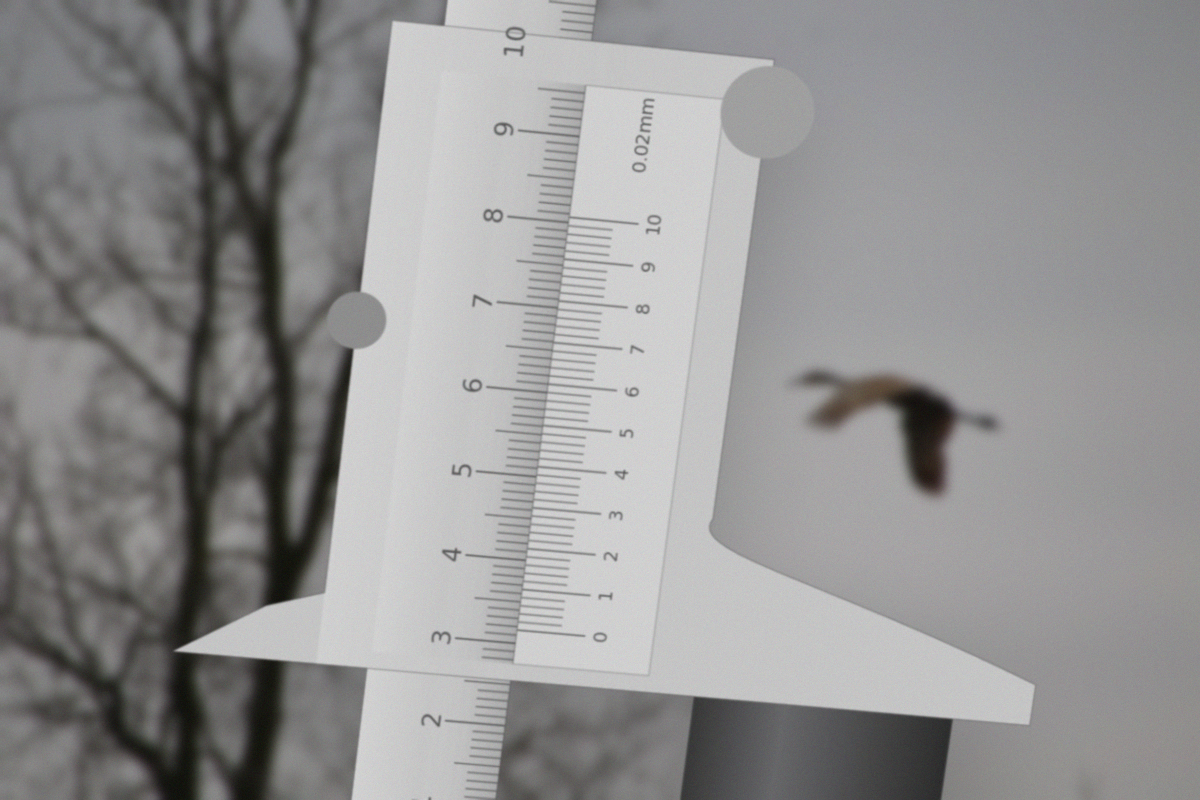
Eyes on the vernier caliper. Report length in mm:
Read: 31.6 mm
